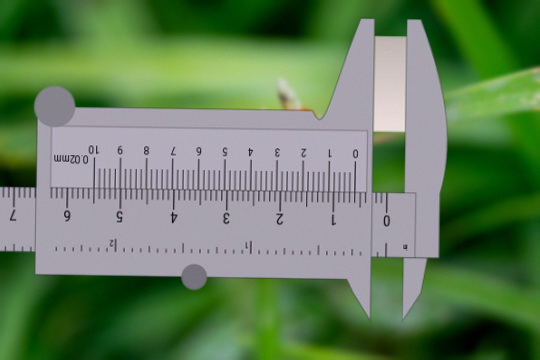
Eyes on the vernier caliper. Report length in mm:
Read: 6.0 mm
